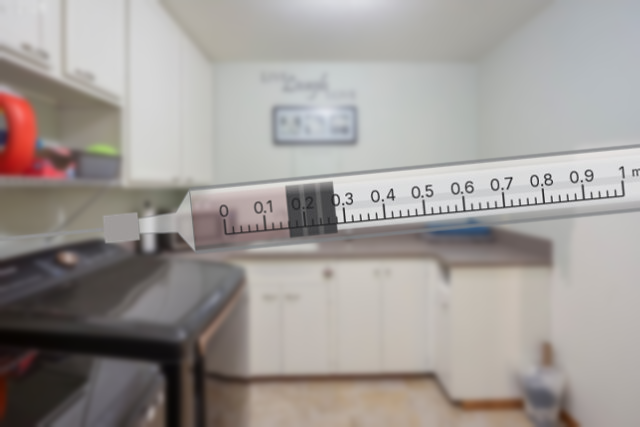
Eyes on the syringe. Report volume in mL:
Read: 0.16 mL
